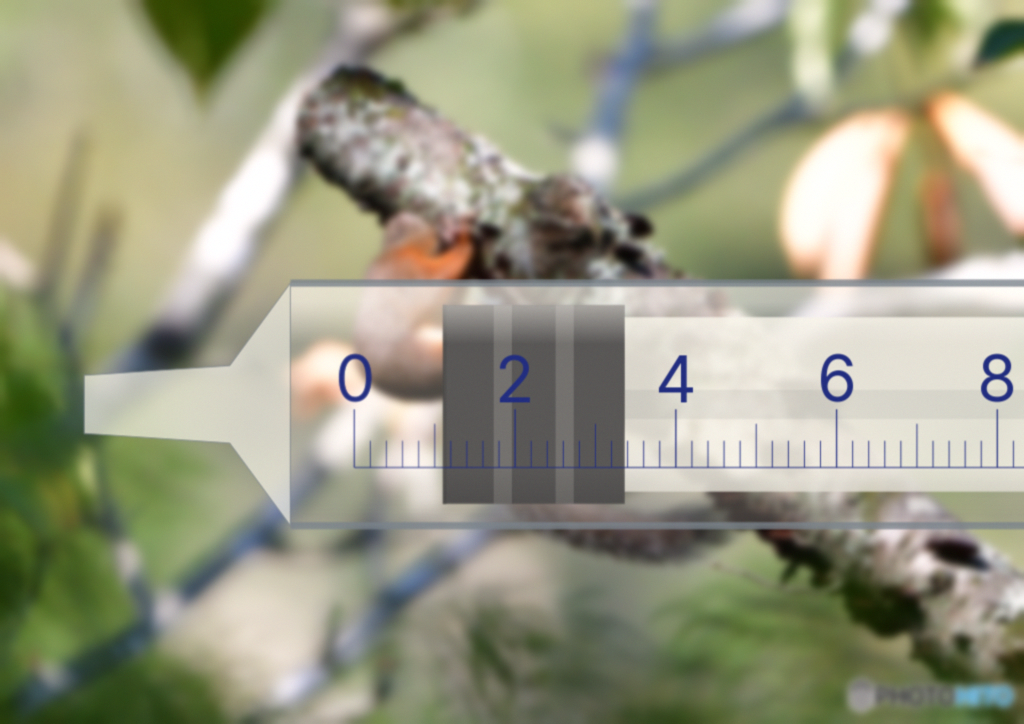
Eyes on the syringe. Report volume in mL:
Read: 1.1 mL
